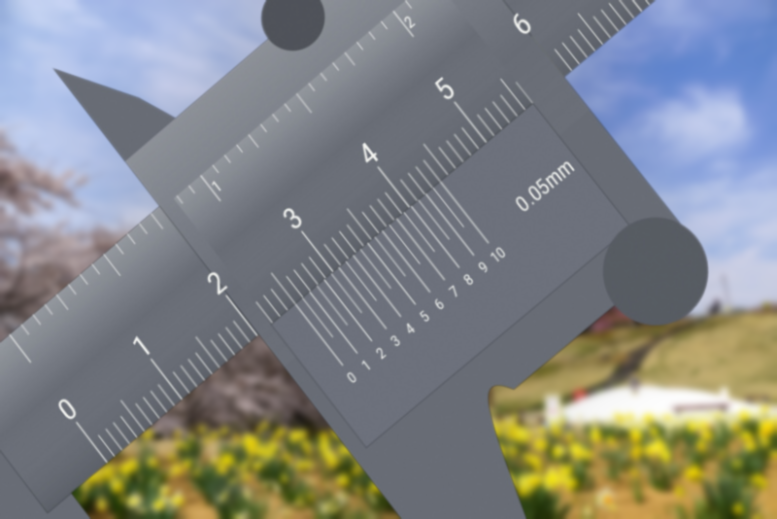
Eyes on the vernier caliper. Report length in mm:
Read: 25.0 mm
